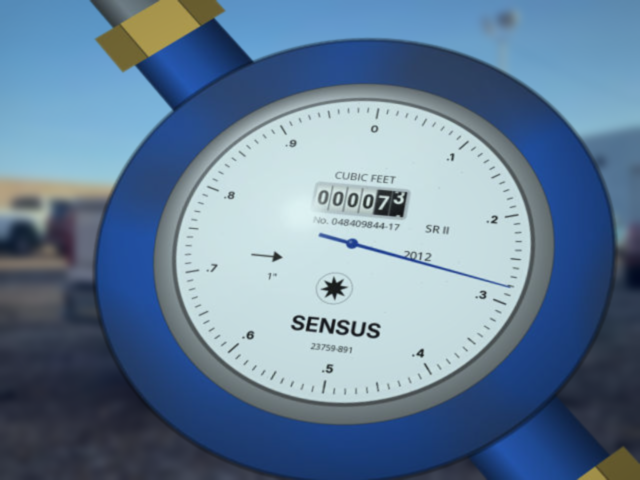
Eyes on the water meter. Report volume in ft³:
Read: 73.28 ft³
